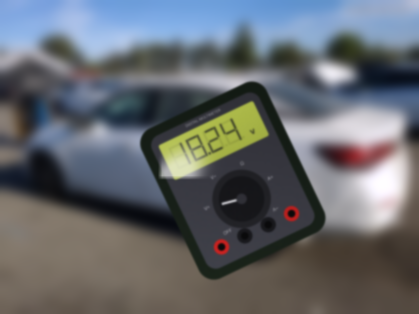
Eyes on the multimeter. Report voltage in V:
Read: 18.24 V
